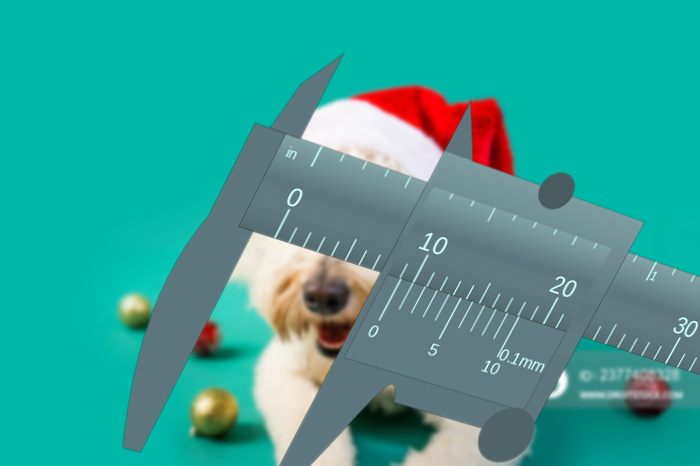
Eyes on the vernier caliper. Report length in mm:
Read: 9.1 mm
